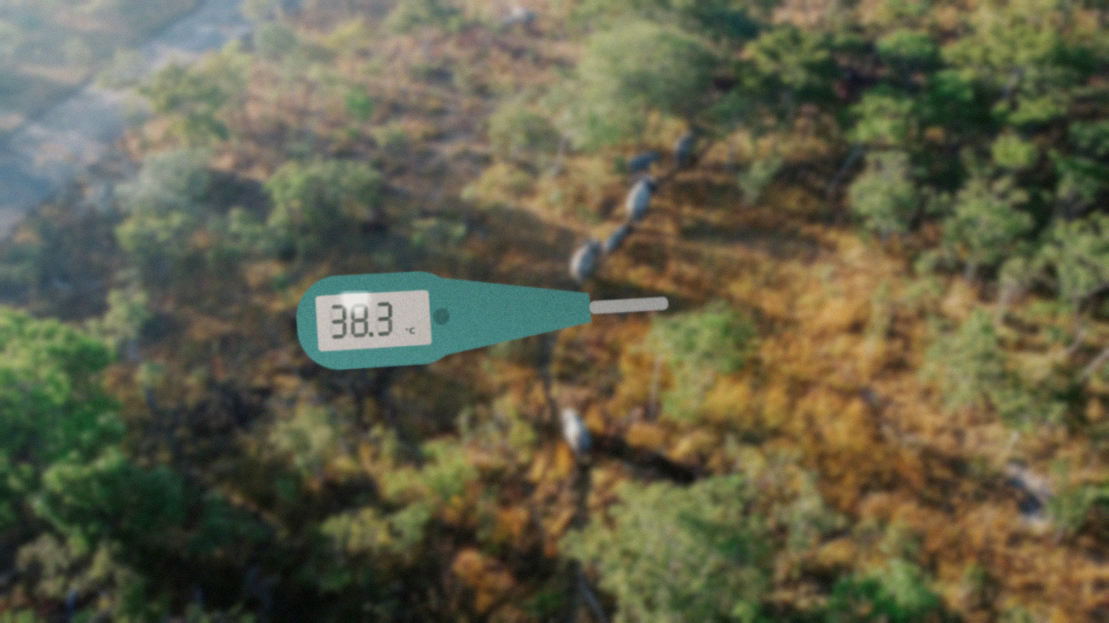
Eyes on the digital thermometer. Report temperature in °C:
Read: 38.3 °C
